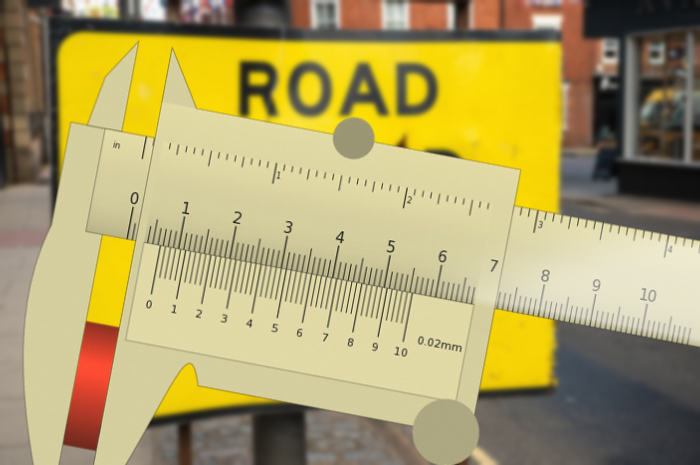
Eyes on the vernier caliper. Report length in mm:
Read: 6.5 mm
